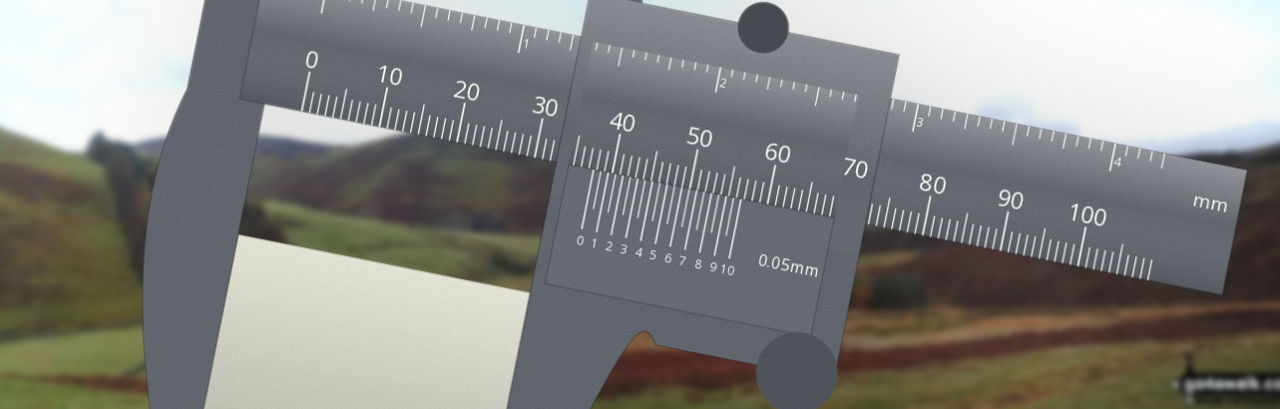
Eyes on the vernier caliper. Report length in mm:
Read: 37.6 mm
